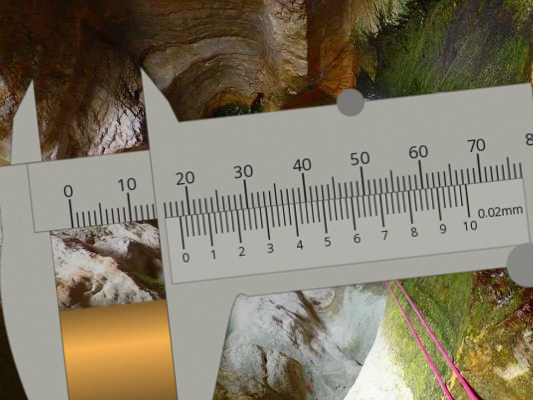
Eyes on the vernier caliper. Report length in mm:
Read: 18.4 mm
